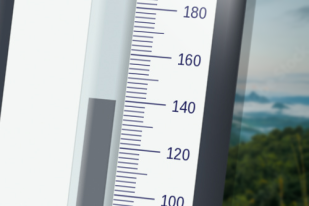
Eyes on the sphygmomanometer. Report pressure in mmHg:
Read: 140 mmHg
